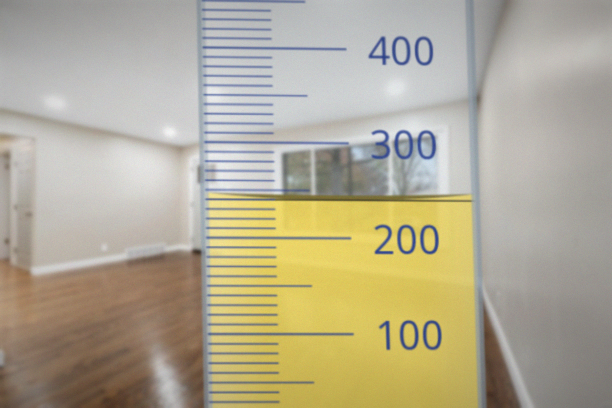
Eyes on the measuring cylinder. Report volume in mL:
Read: 240 mL
